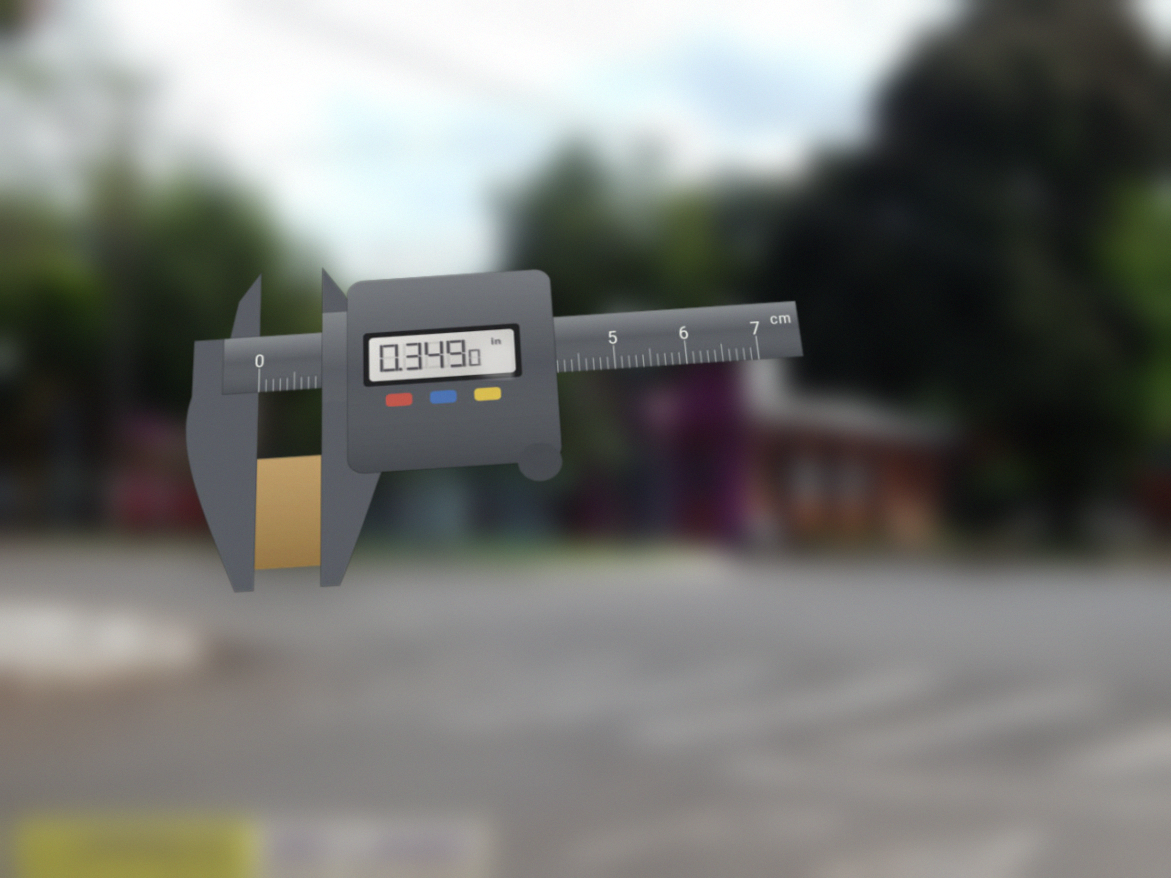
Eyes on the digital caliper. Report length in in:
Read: 0.3490 in
